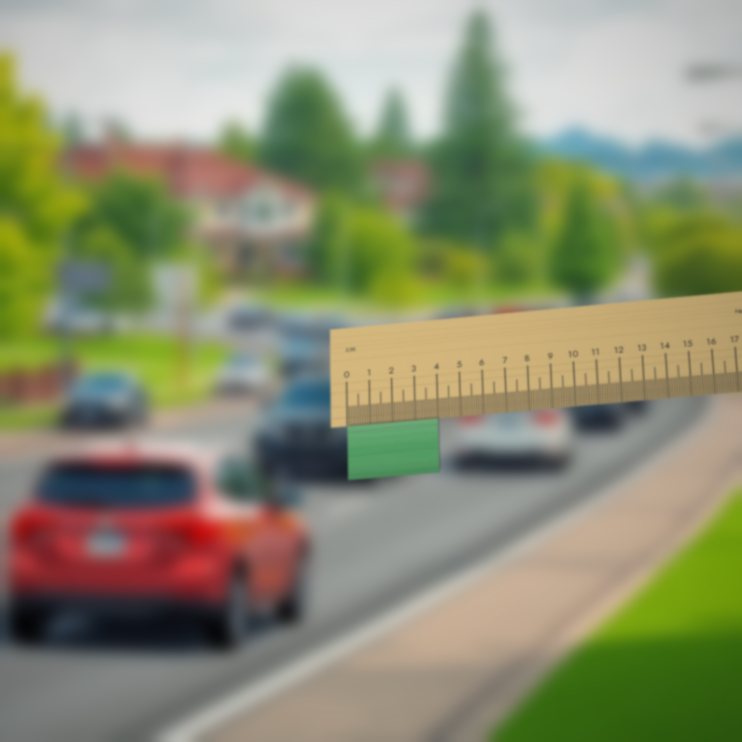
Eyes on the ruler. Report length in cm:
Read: 4 cm
